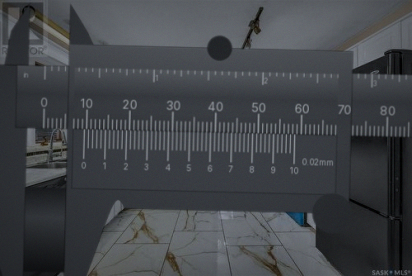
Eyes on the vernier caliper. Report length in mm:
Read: 9.5 mm
